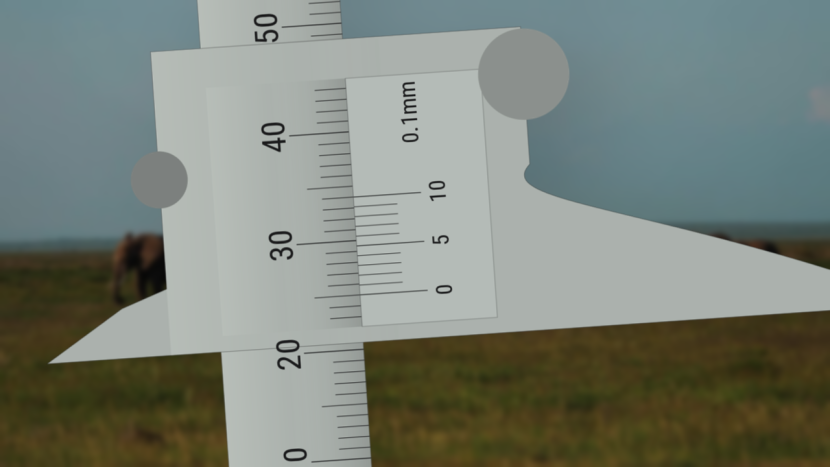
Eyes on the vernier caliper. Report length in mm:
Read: 25.0 mm
